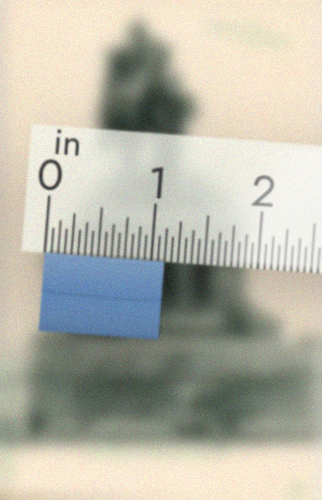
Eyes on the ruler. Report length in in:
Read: 1.125 in
